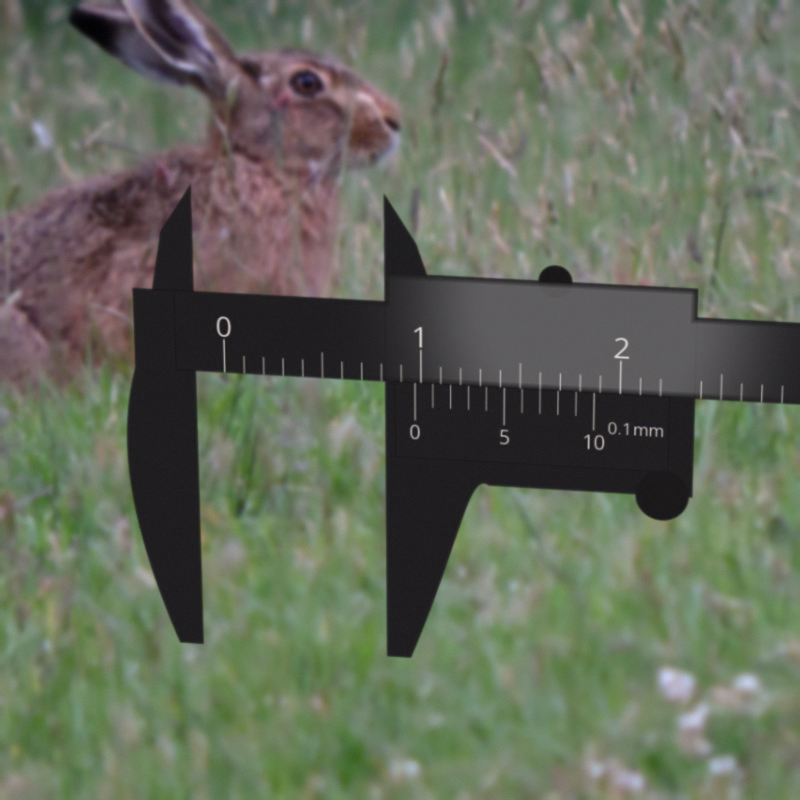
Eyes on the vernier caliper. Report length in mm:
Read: 9.7 mm
